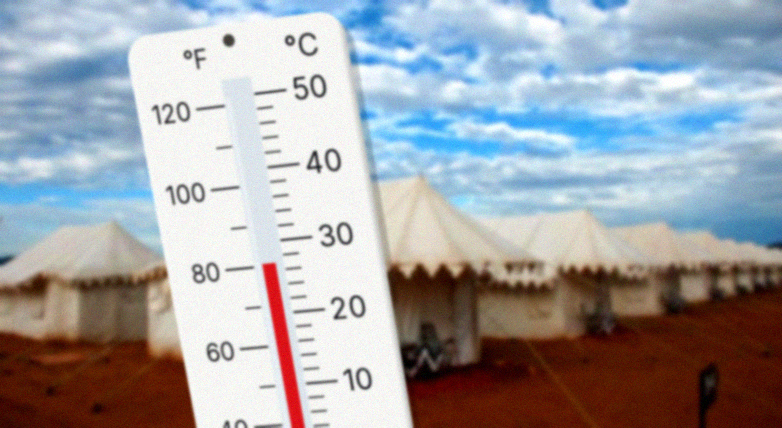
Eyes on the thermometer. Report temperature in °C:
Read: 27 °C
